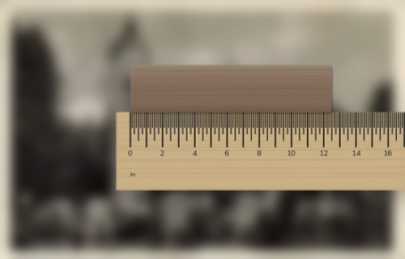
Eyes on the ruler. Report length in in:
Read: 12.5 in
